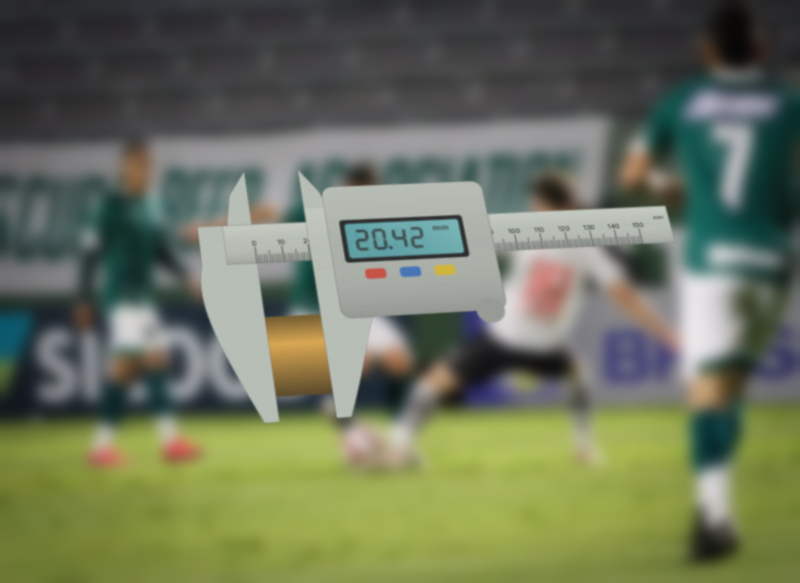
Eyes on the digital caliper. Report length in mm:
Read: 20.42 mm
